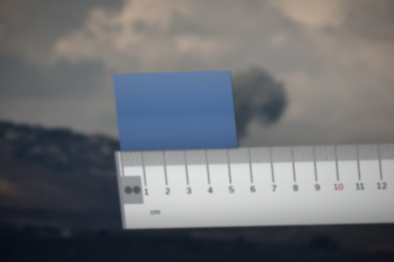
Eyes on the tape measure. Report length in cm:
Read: 5.5 cm
